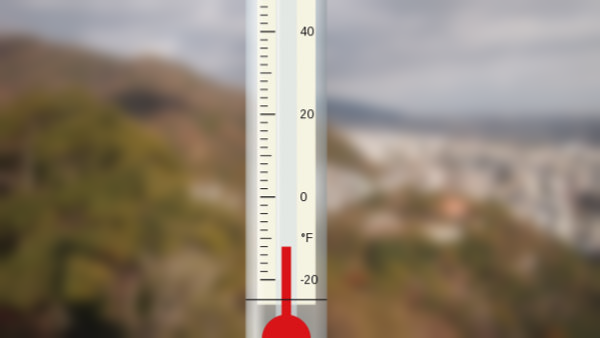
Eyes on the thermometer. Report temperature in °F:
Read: -12 °F
